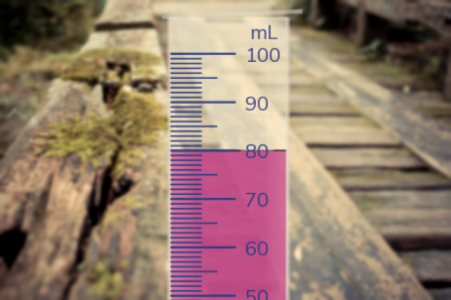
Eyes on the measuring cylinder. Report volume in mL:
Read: 80 mL
